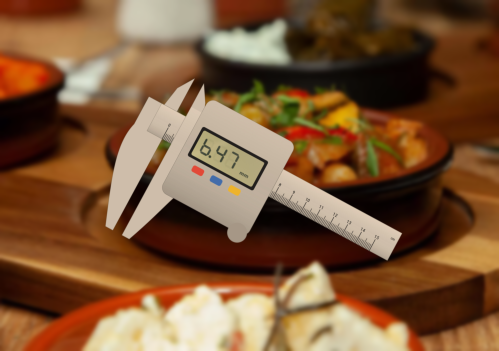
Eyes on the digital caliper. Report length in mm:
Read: 6.47 mm
